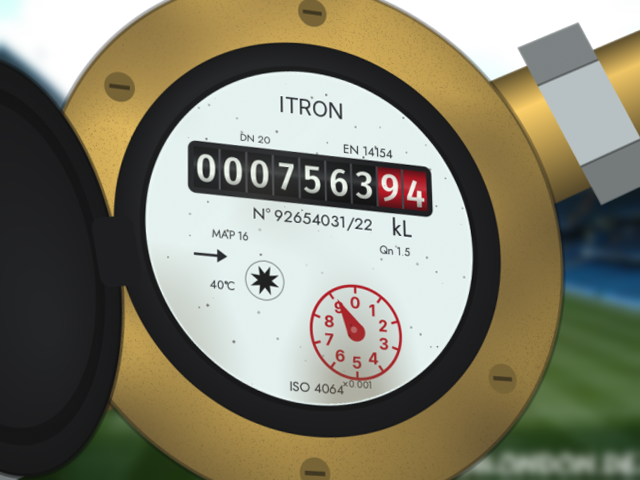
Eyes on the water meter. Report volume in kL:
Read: 7563.939 kL
